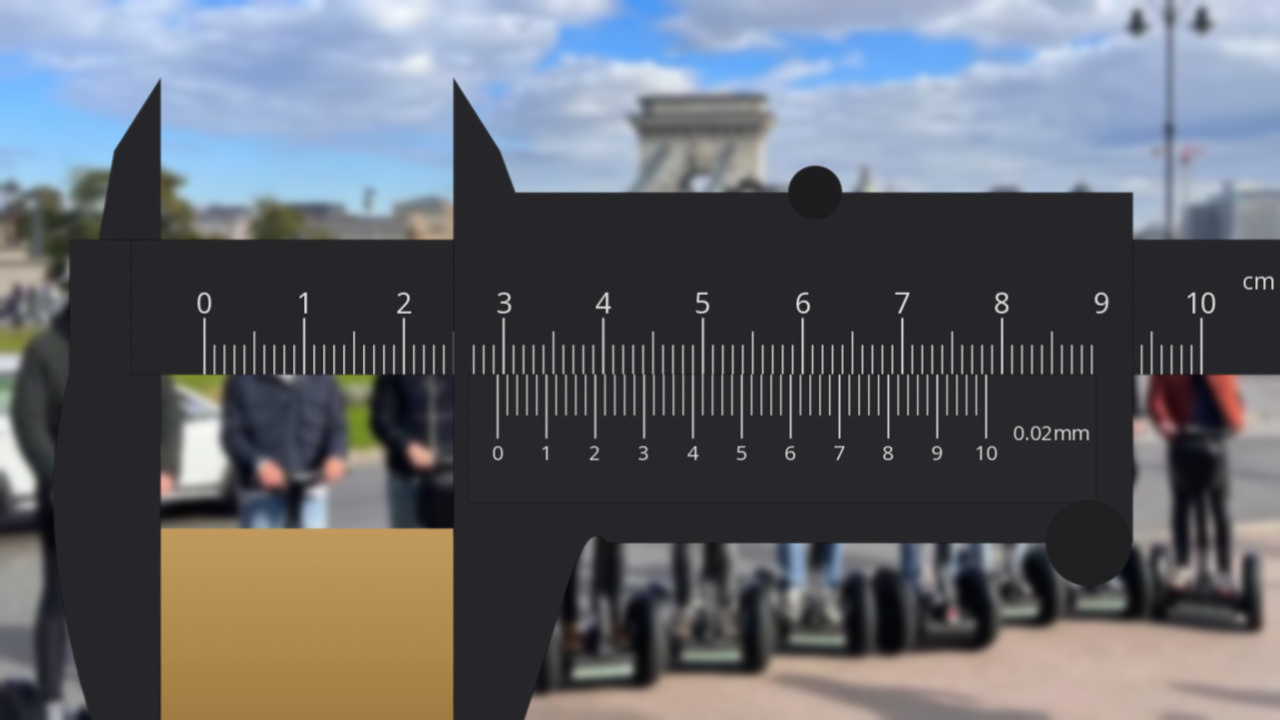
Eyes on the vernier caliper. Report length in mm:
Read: 29.4 mm
